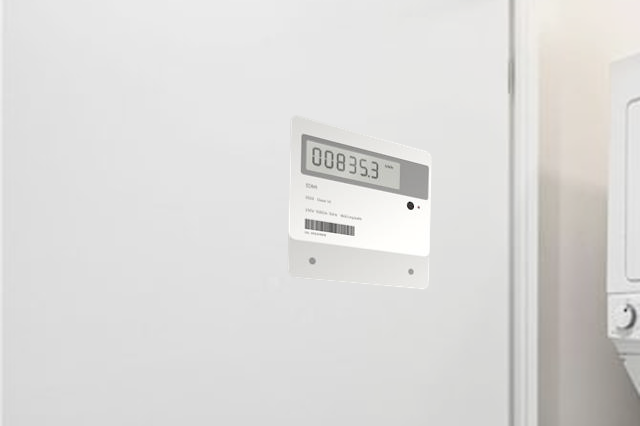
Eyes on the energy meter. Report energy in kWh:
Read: 835.3 kWh
